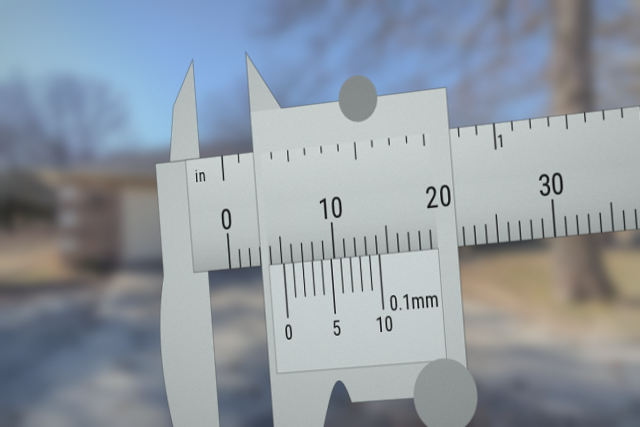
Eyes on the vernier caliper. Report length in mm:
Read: 5.2 mm
